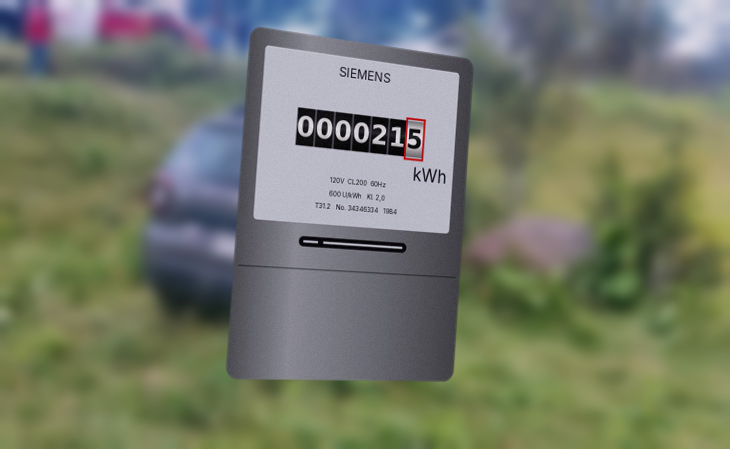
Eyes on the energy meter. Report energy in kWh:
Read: 21.5 kWh
